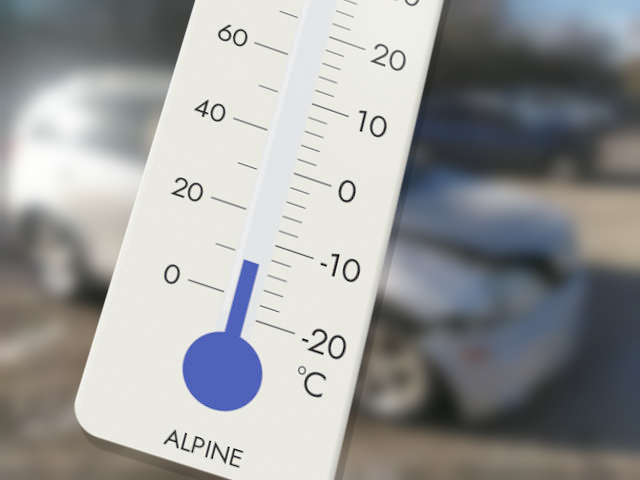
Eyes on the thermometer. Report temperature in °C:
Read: -13 °C
